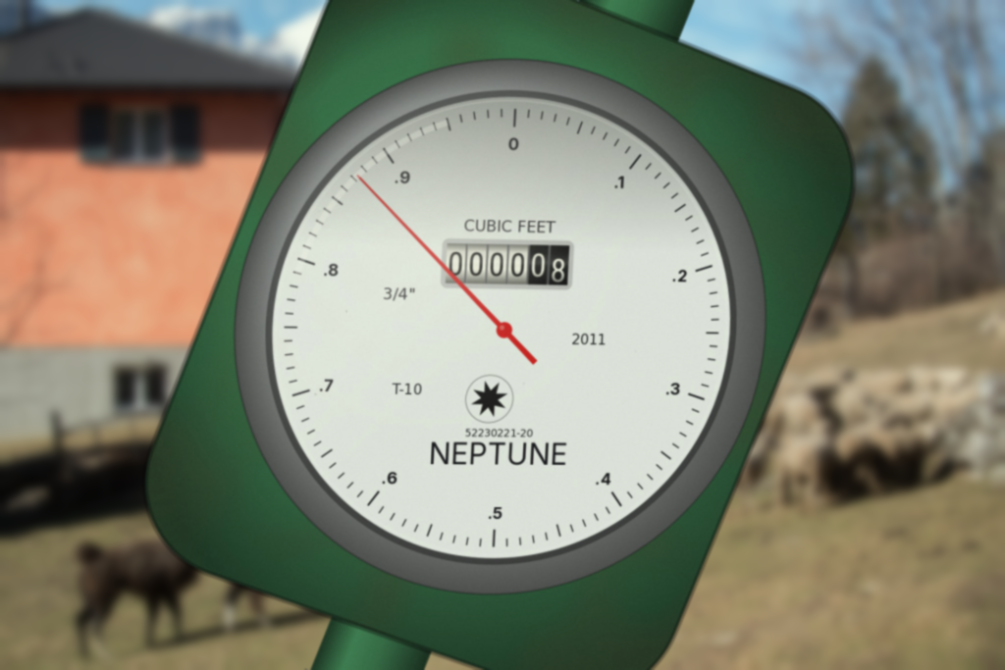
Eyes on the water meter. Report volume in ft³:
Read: 7.87 ft³
